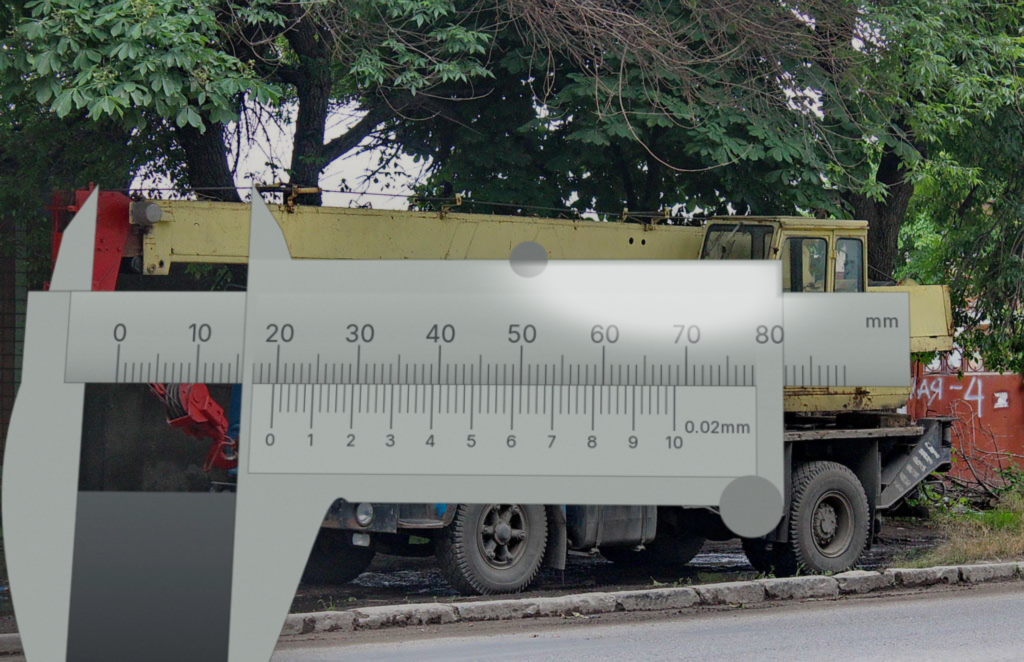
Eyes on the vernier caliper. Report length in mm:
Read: 19.6 mm
